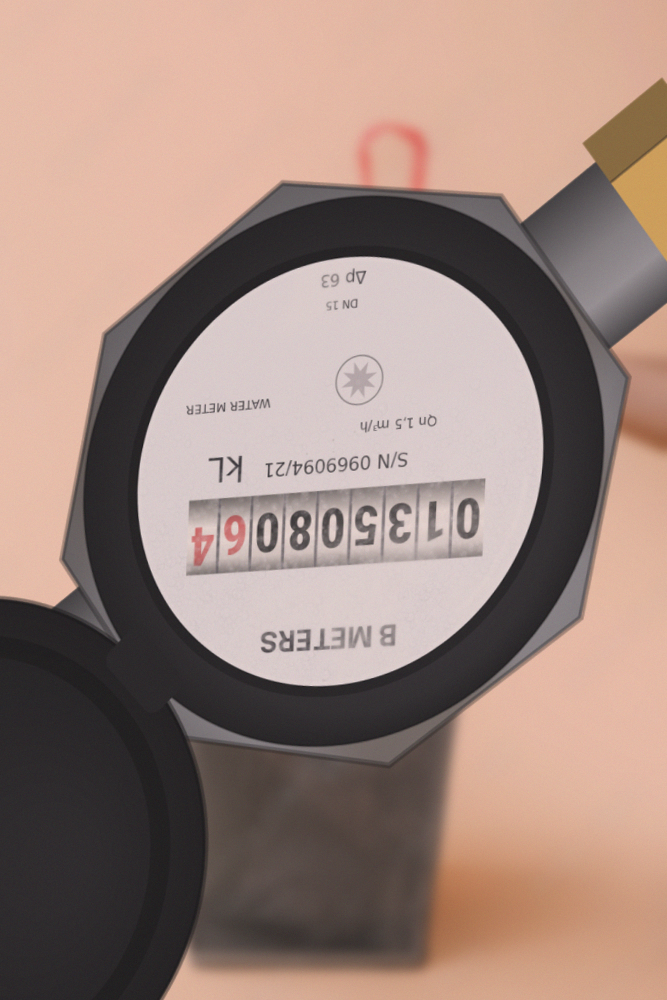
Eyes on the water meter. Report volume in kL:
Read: 135080.64 kL
